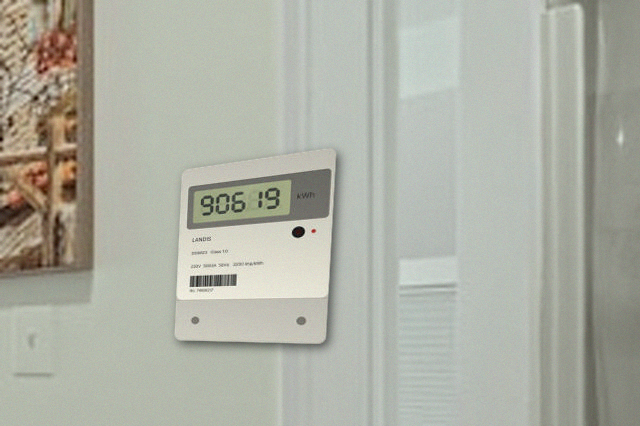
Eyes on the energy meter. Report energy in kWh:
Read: 90619 kWh
